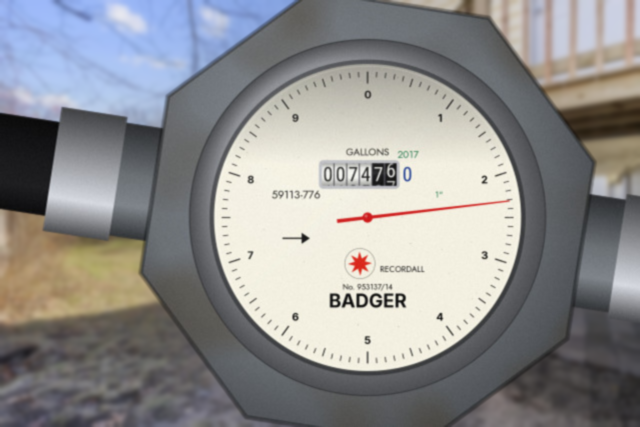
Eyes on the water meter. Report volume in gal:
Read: 74762.3 gal
